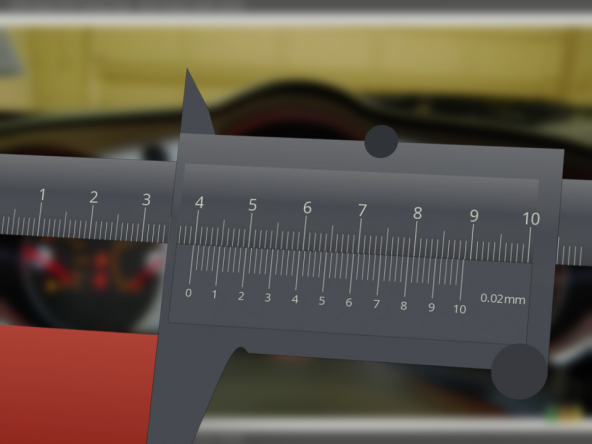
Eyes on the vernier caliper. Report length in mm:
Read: 39.8 mm
